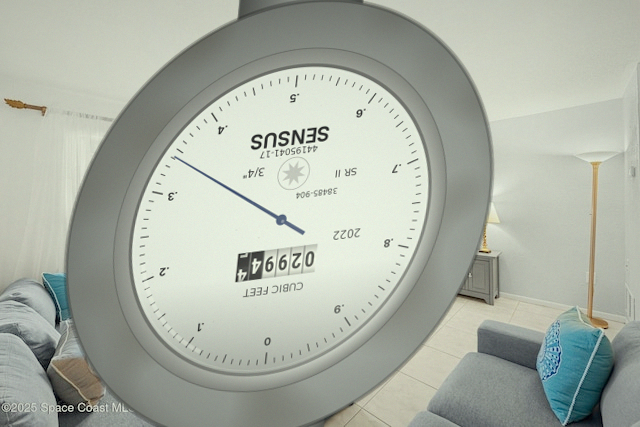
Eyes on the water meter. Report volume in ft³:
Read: 29944.34 ft³
